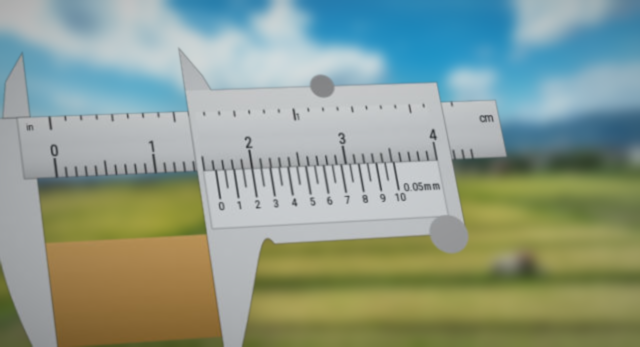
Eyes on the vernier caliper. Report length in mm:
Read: 16.2 mm
